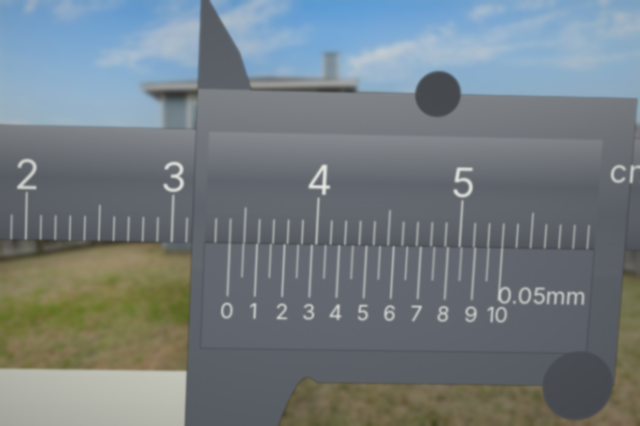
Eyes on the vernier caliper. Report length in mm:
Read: 34.0 mm
